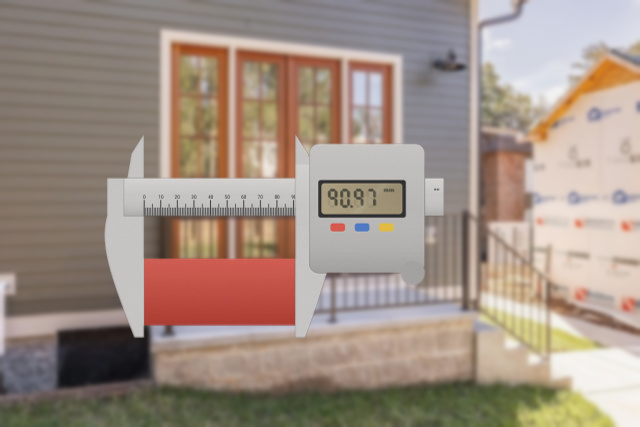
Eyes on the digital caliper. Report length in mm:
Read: 90.97 mm
